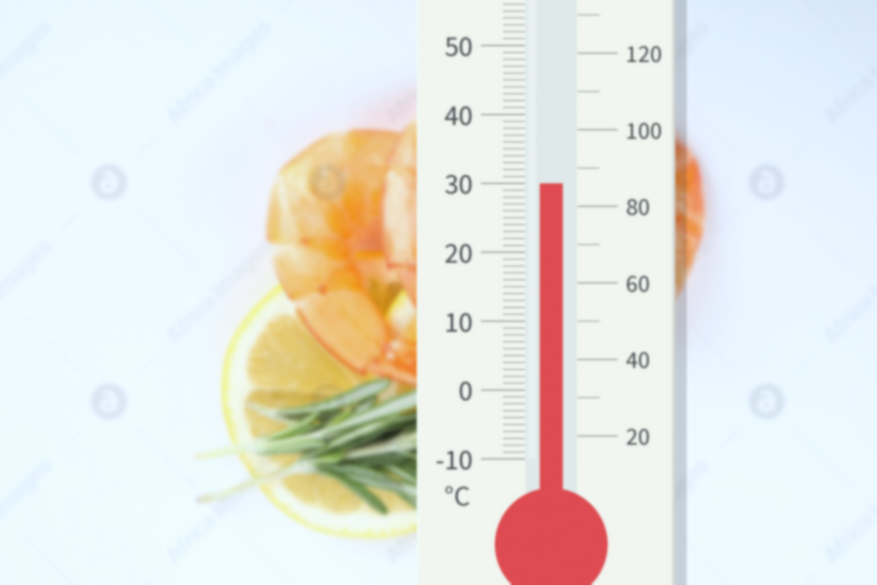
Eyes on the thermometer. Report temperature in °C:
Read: 30 °C
